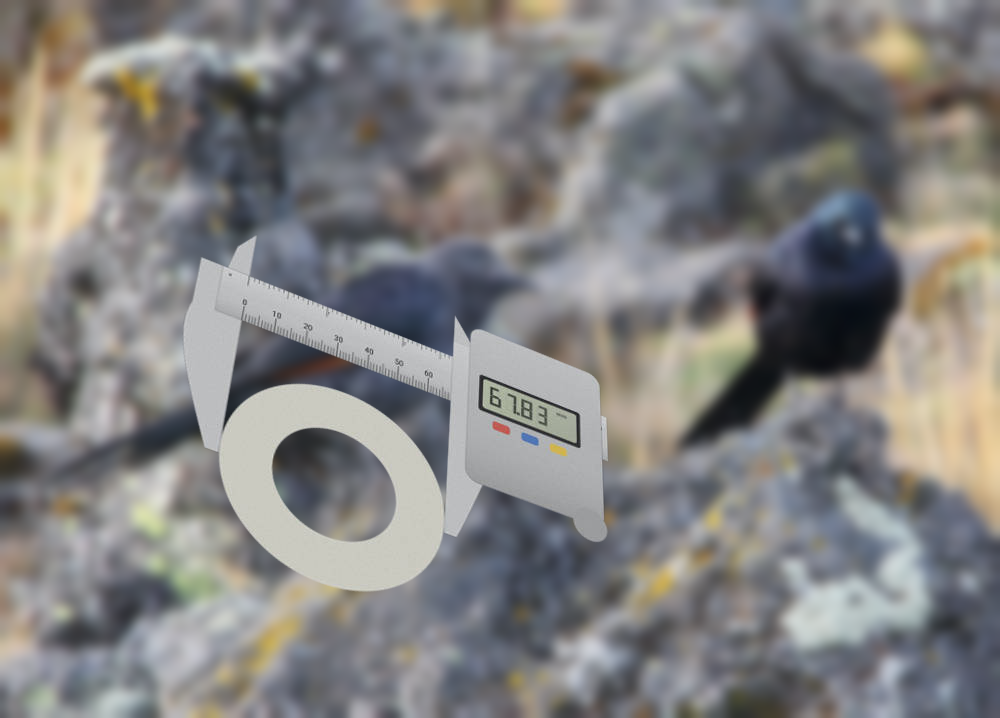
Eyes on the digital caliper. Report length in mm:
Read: 67.83 mm
